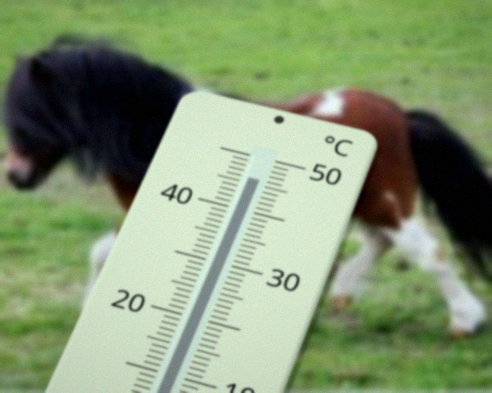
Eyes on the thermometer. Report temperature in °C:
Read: 46 °C
